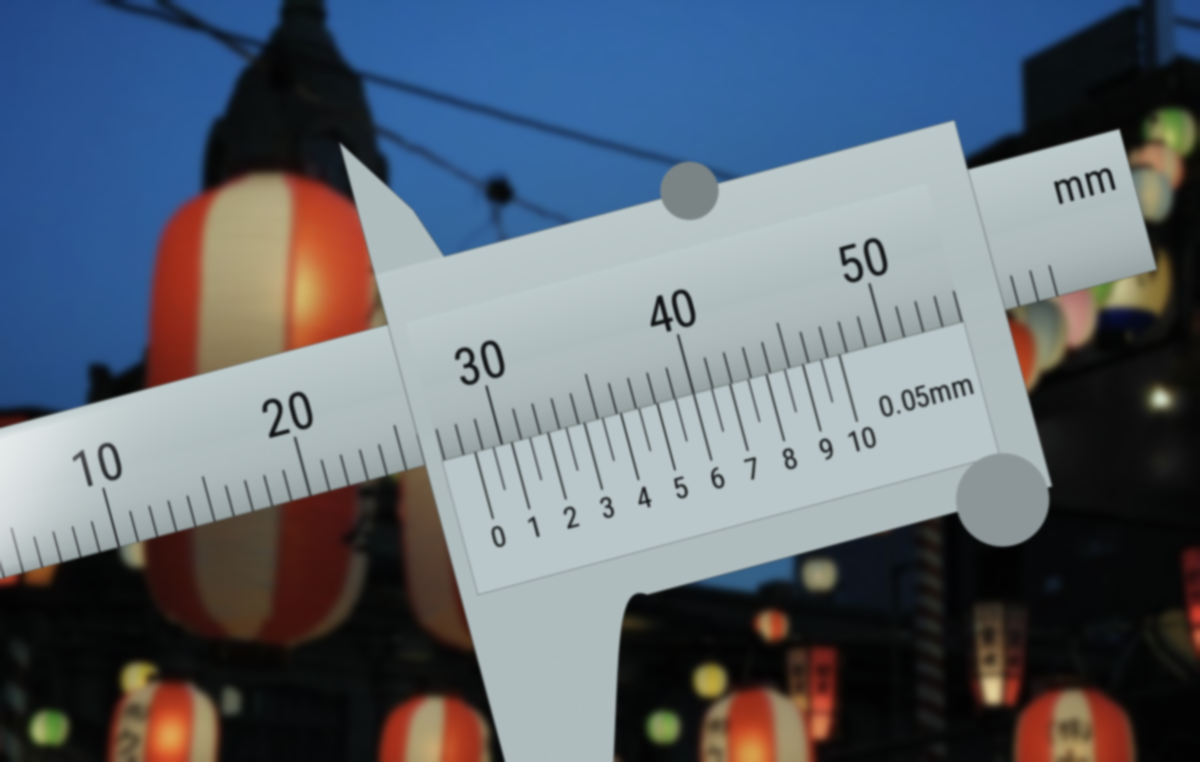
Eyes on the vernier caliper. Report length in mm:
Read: 28.6 mm
